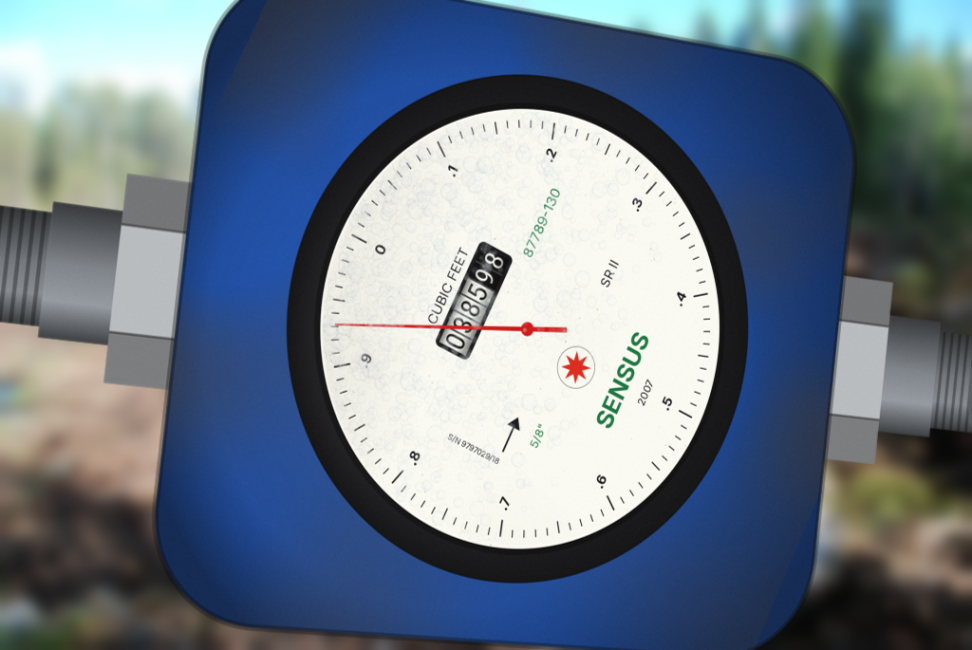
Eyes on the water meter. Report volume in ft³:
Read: 38597.93 ft³
